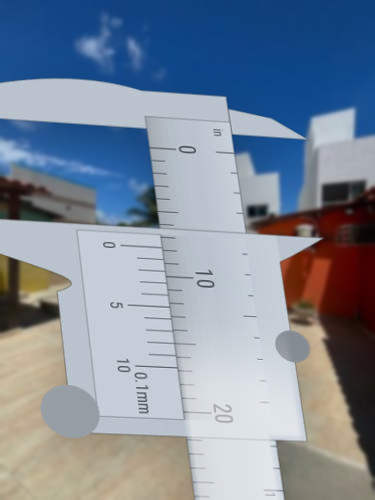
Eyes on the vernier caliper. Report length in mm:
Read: 7.8 mm
